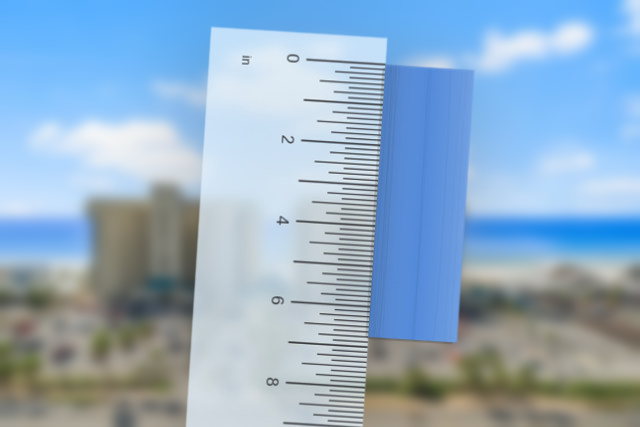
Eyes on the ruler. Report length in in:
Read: 6.75 in
